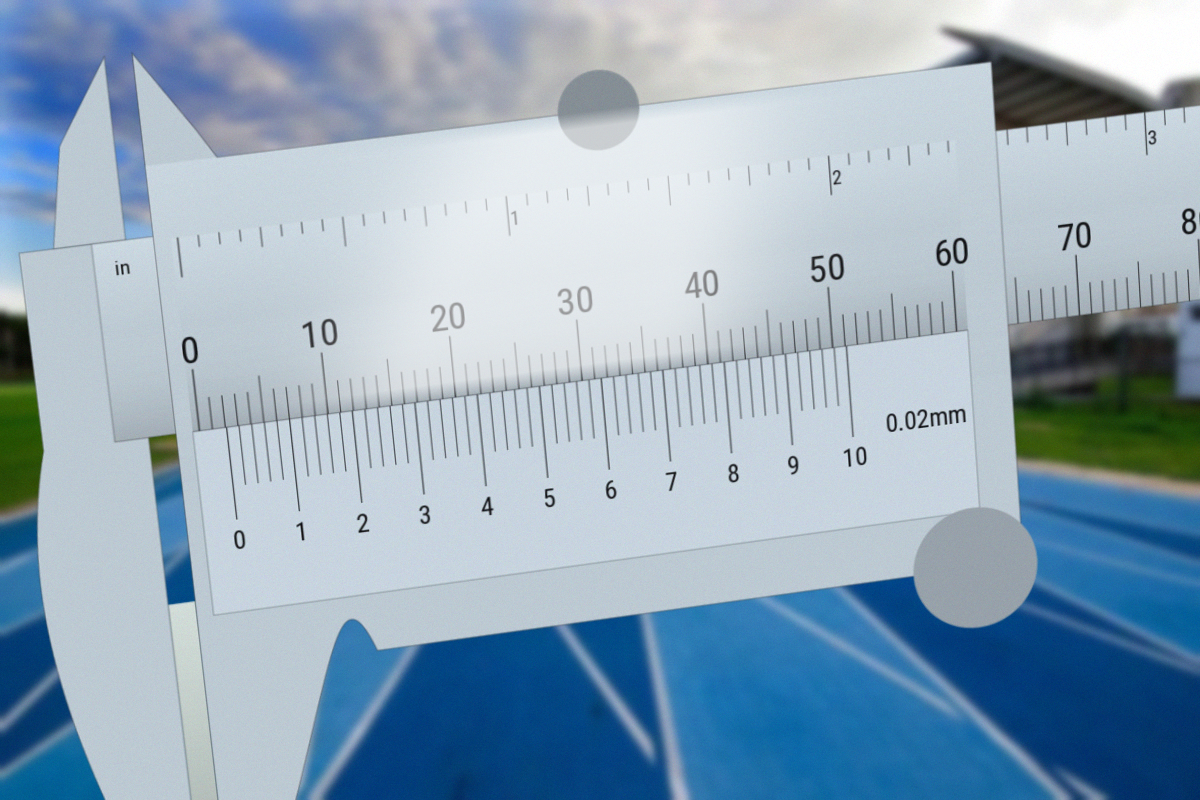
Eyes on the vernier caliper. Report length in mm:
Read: 2.1 mm
